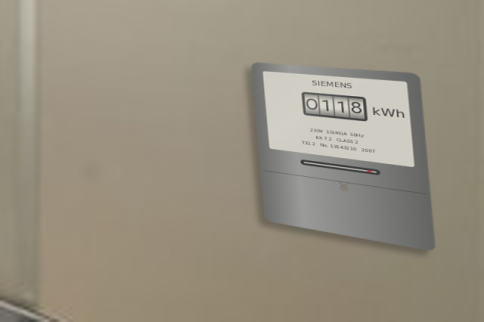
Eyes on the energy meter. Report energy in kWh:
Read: 118 kWh
